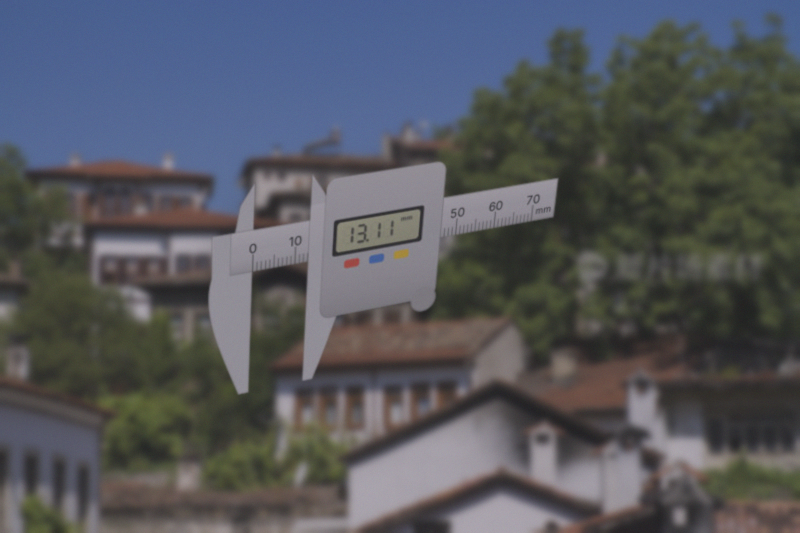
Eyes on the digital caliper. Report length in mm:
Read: 13.11 mm
